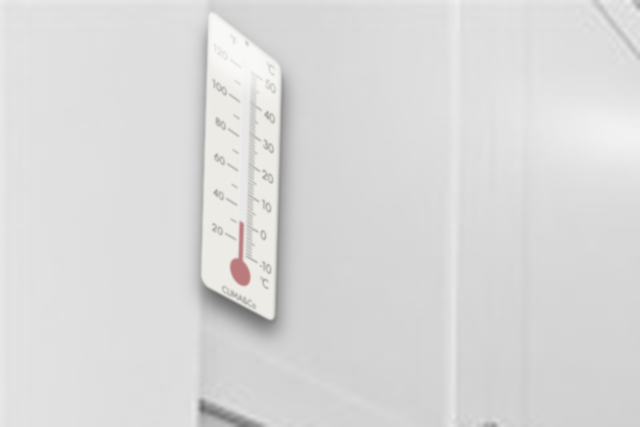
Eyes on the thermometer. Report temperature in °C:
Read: 0 °C
